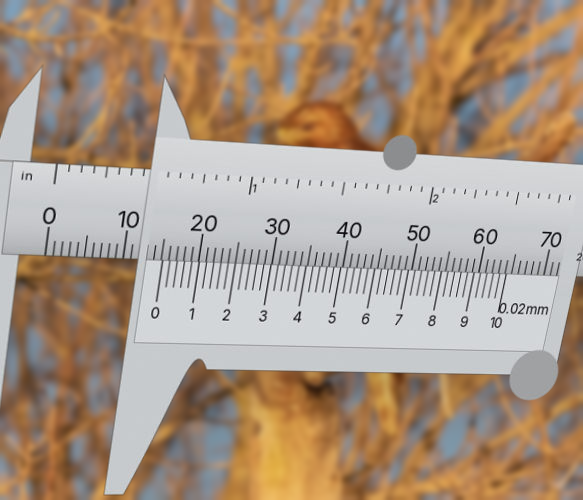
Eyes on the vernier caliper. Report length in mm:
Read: 15.2 mm
